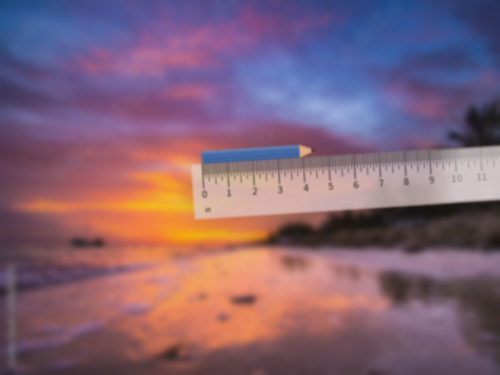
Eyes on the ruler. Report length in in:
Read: 4.5 in
